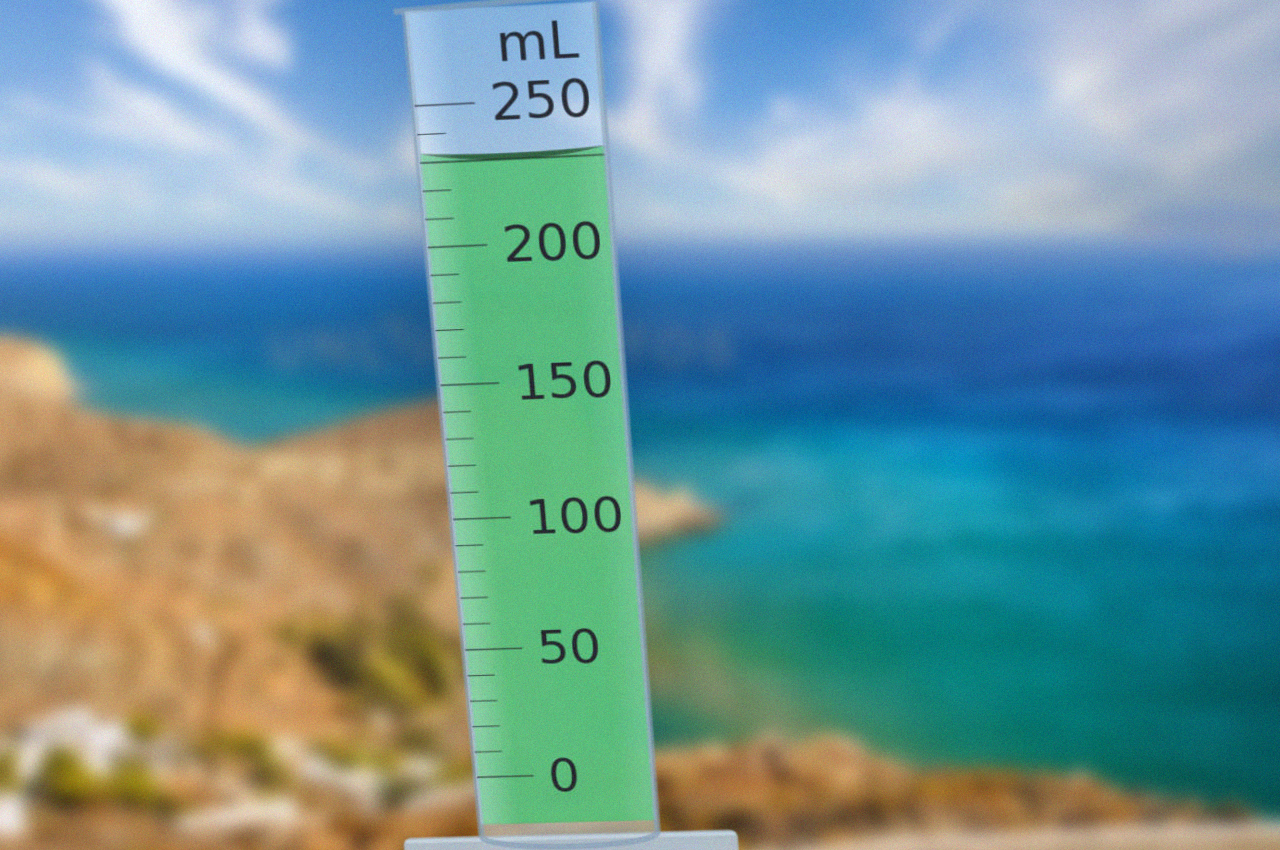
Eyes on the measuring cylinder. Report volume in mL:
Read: 230 mL
